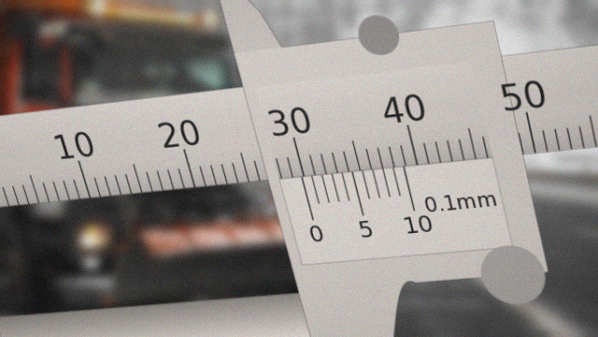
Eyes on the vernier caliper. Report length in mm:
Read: 29.8 mm
